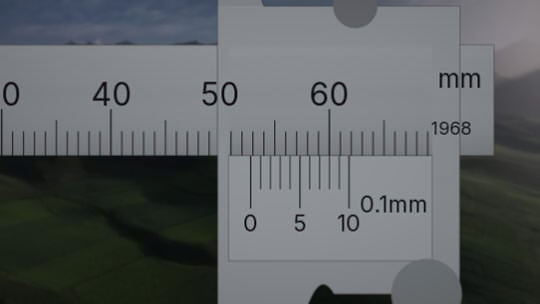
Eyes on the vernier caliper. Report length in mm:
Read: 52.8 mm
